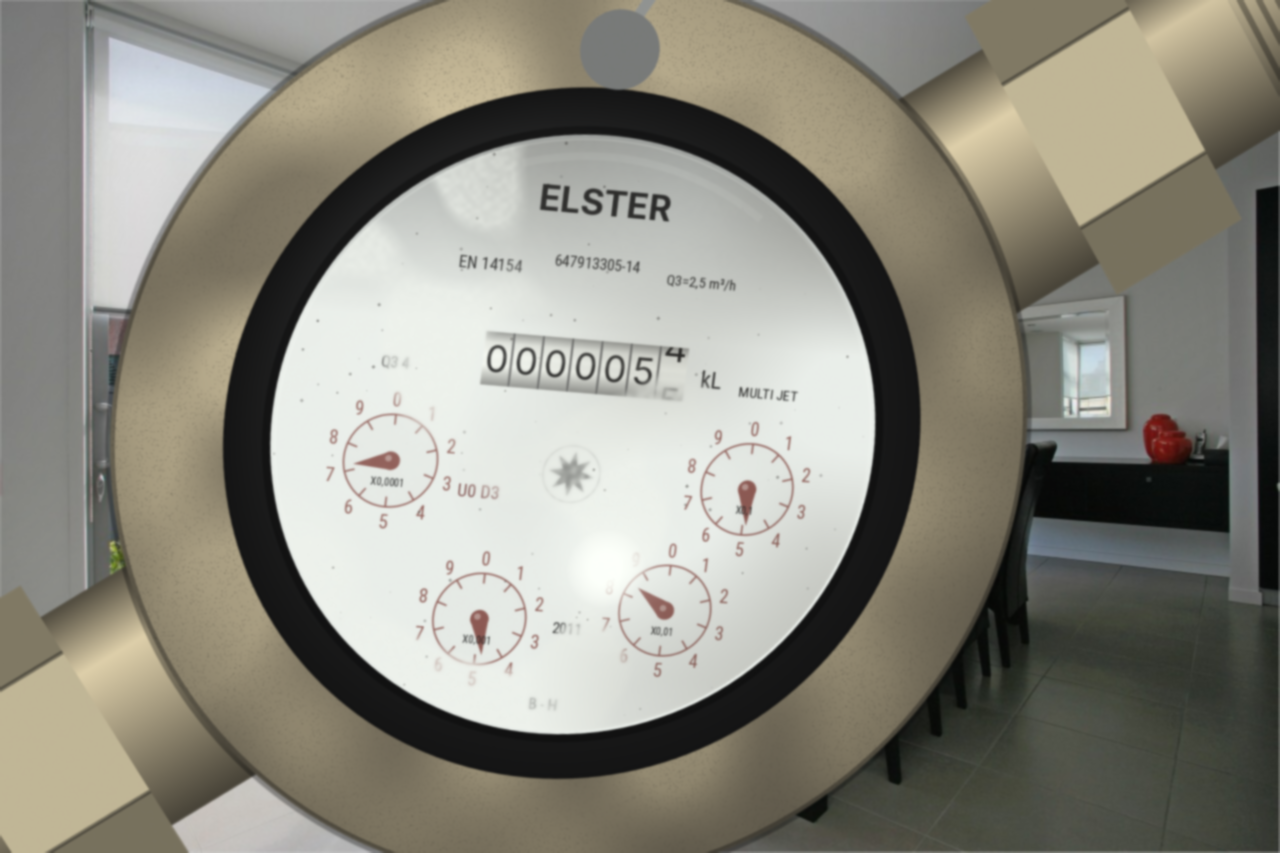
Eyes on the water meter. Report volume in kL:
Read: 54.4847 kL
